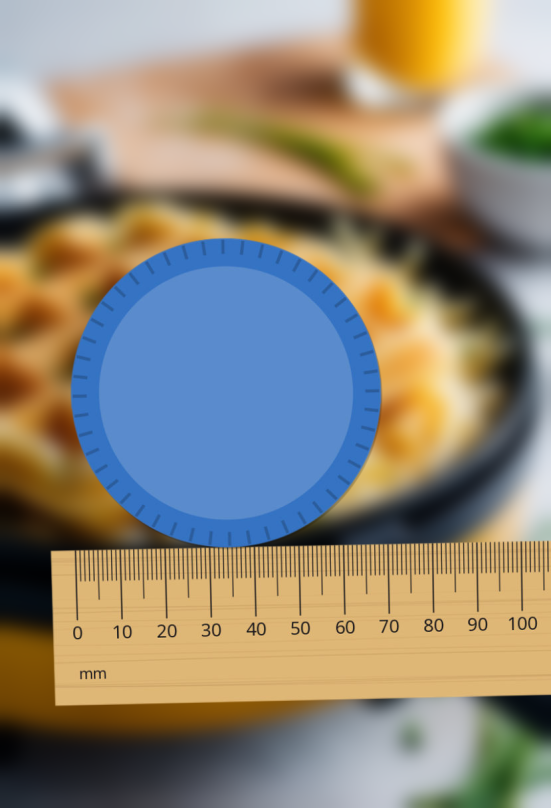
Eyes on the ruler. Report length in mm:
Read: 69 mm
